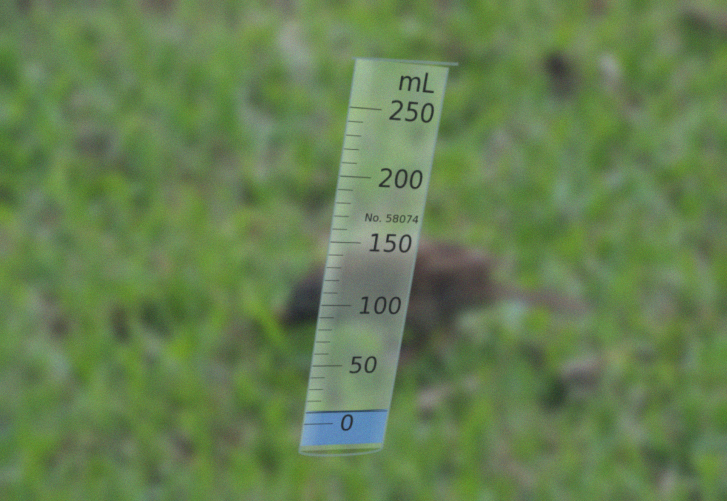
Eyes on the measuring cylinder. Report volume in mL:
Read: 10 mL
